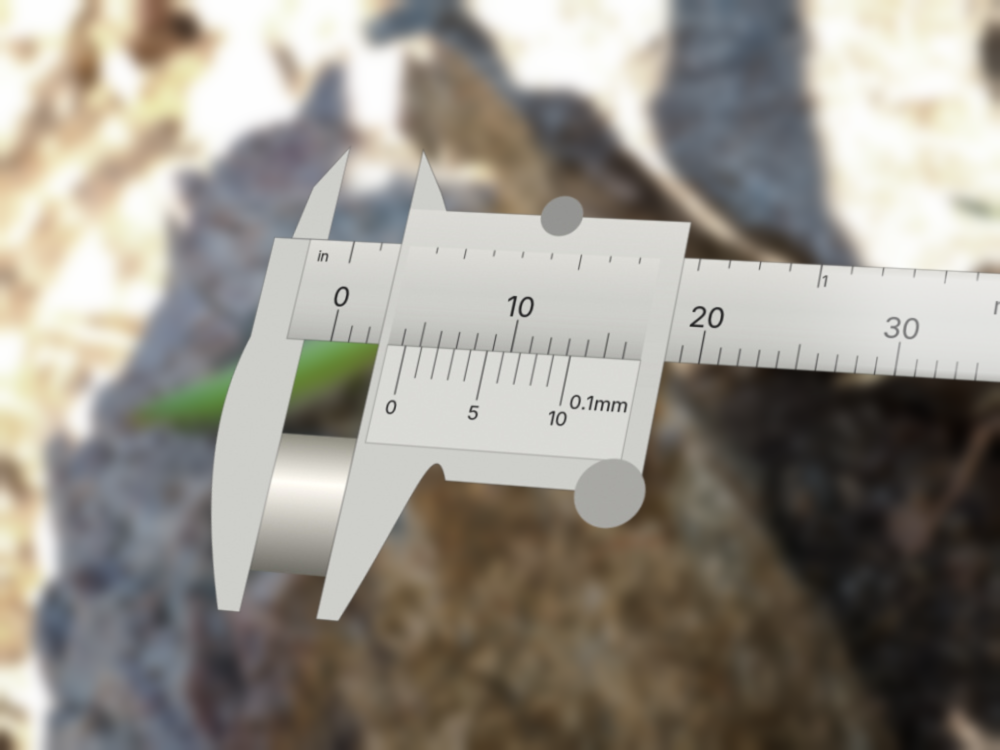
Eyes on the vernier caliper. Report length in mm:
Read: 4.2 mm
